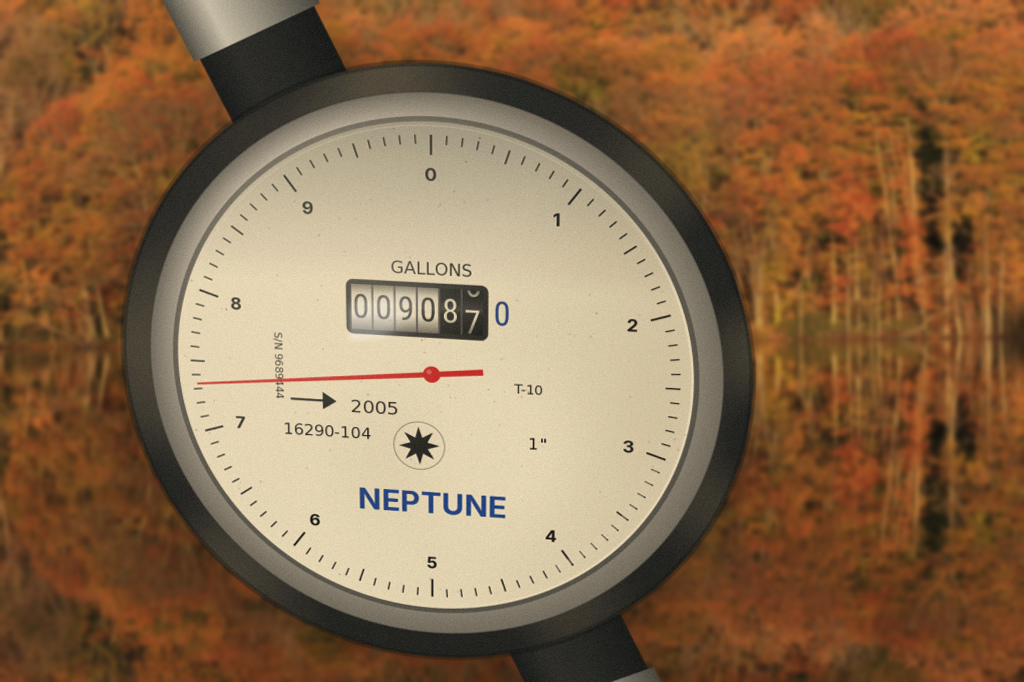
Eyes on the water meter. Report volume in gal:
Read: 90867.3 gal
